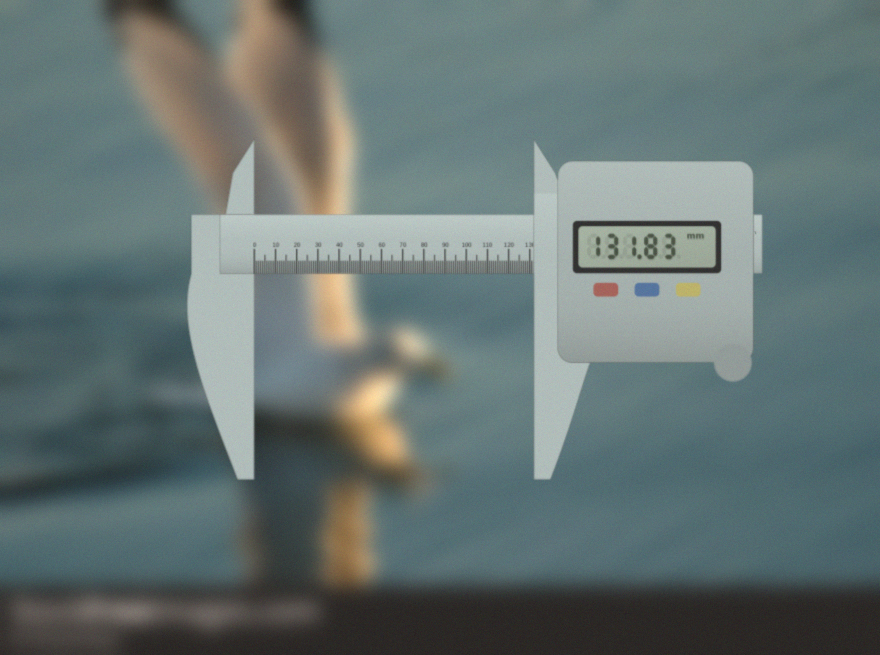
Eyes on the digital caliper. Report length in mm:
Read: 131.83 mm
